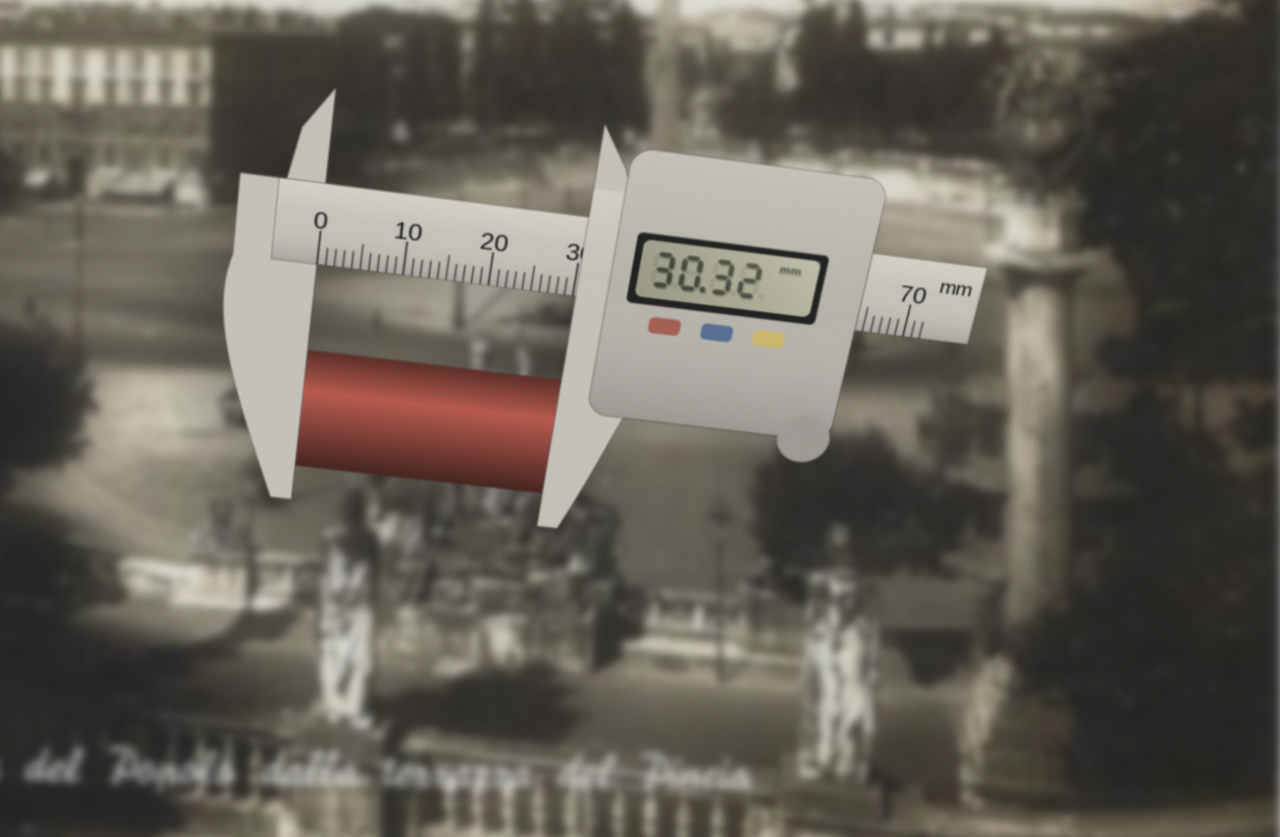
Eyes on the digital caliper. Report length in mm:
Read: 30.32 mm
